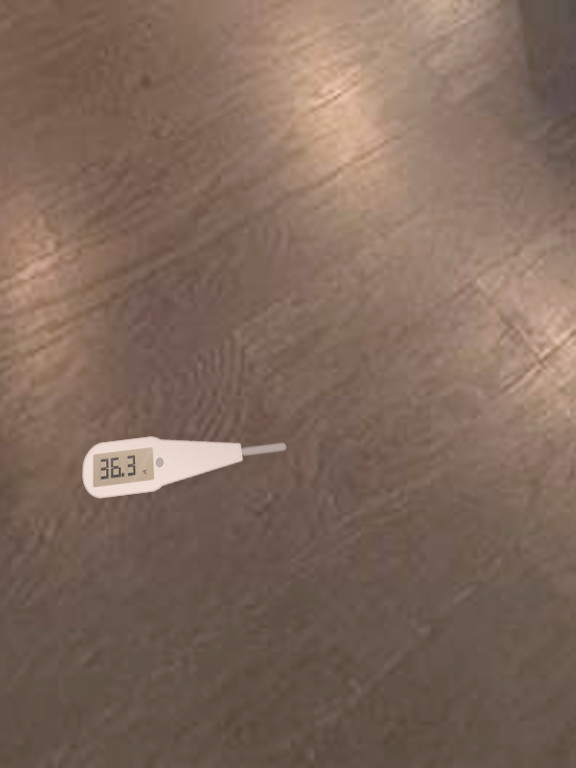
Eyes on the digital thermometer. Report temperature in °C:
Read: 36.3 °C
